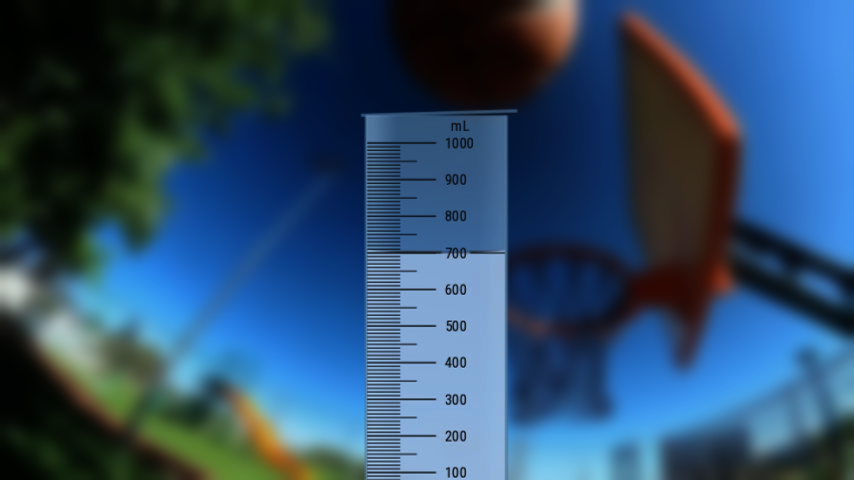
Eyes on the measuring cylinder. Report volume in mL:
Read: 700 mL
